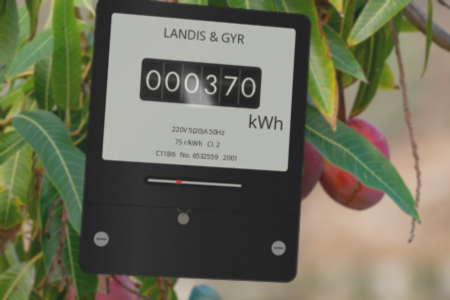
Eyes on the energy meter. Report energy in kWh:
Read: 370 kWh
